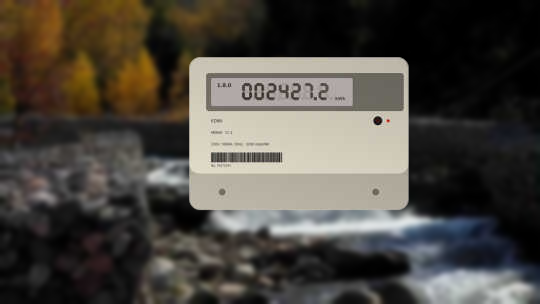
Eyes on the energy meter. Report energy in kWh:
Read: 2427.2 kWh
